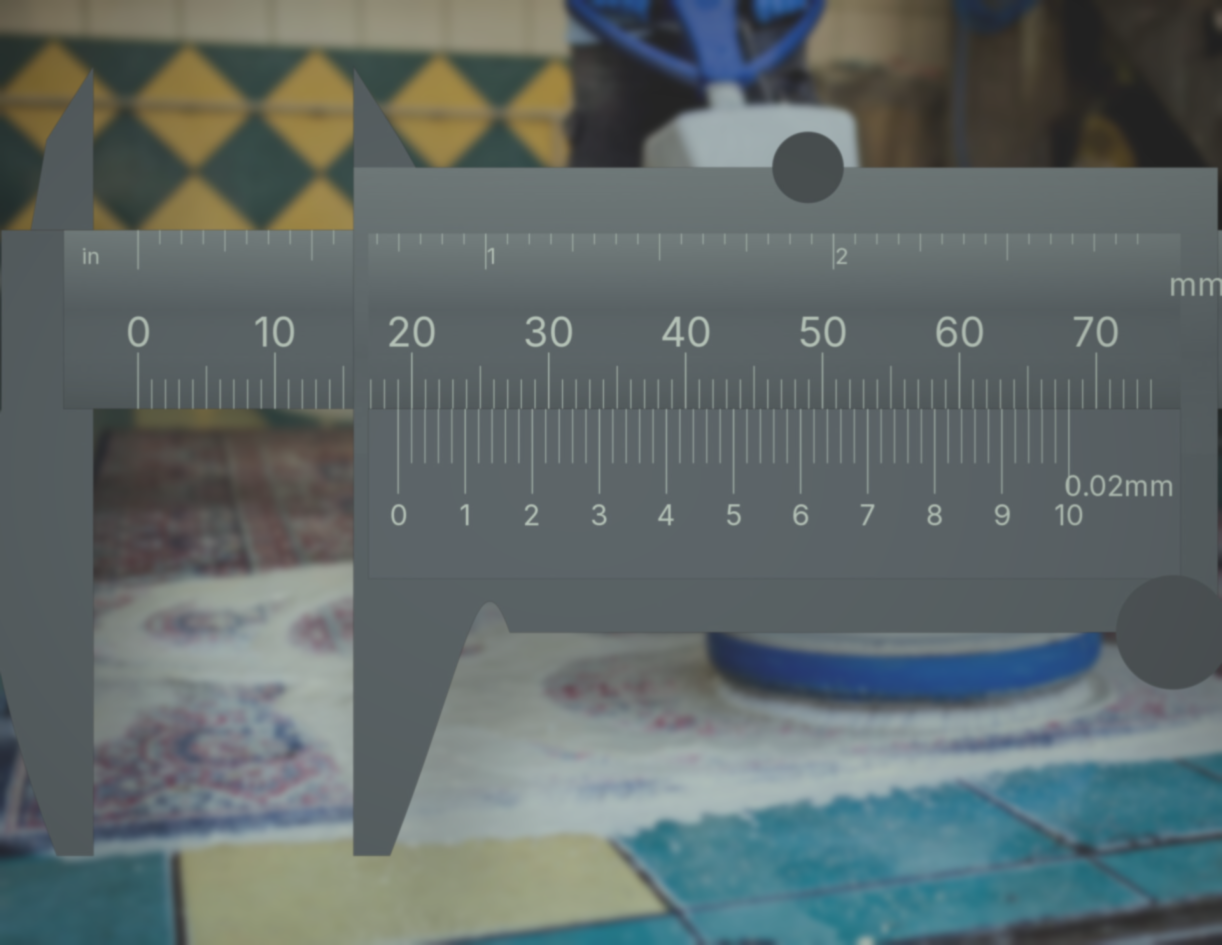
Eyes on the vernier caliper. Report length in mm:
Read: 19.0 mm
